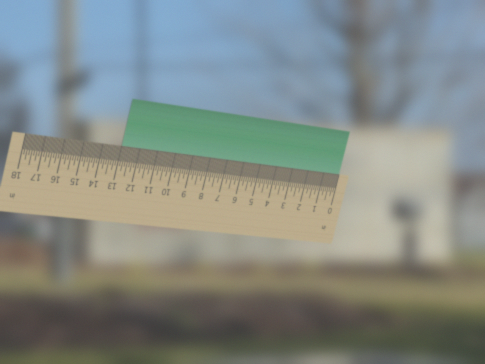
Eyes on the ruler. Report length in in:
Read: 13 in
